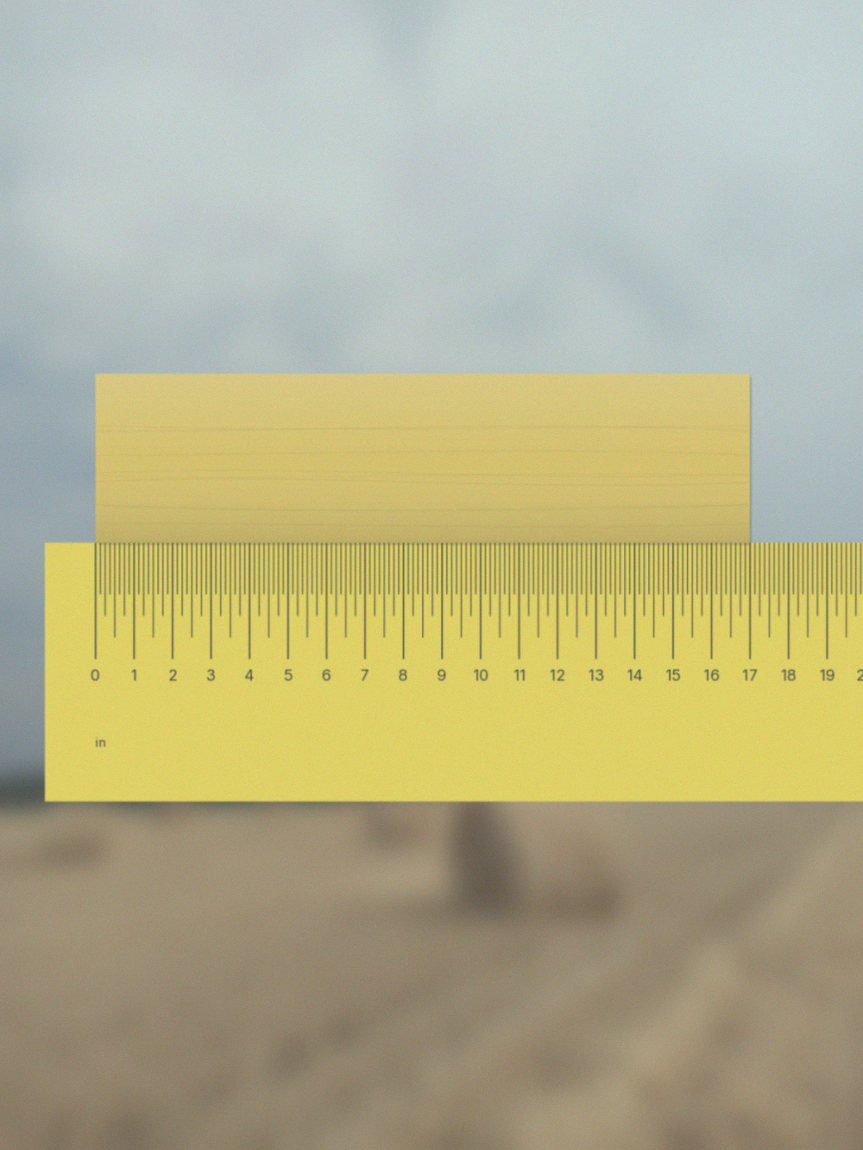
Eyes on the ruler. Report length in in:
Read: 17 in
